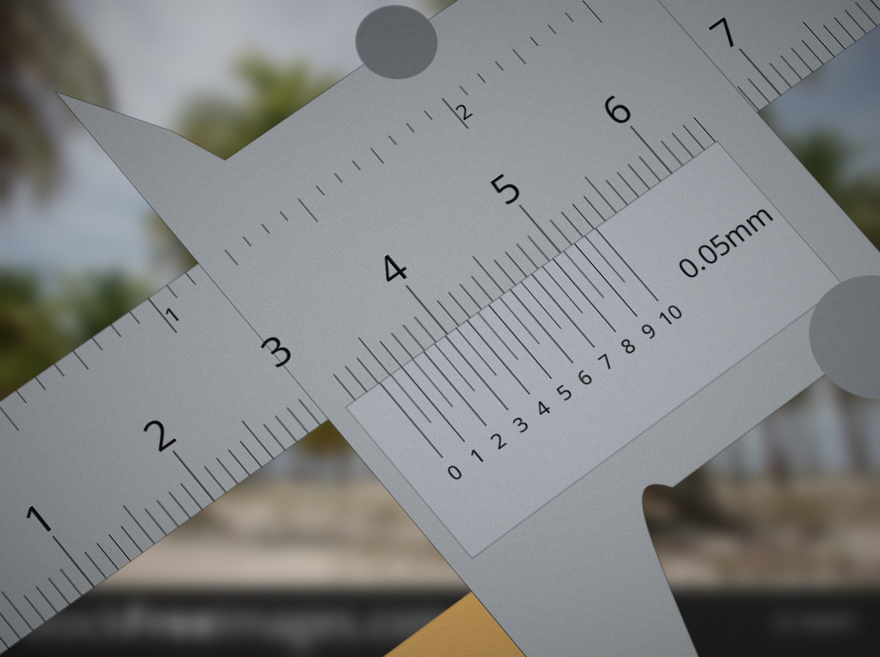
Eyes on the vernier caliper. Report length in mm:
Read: 34.1 mm
